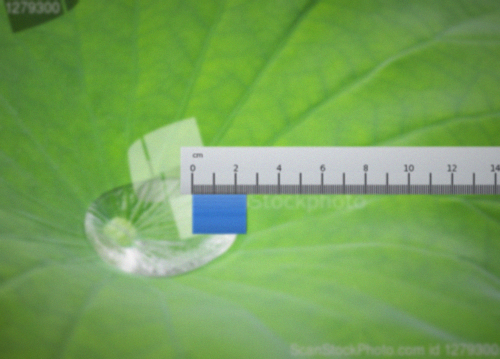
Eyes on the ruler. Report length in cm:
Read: 2.5 cm
